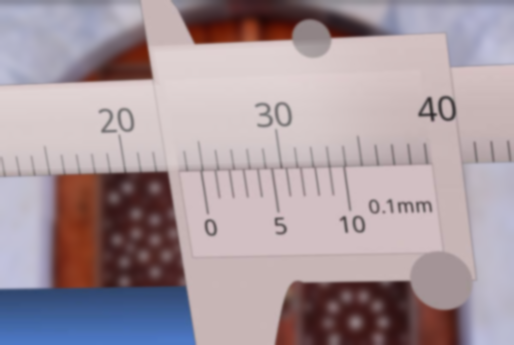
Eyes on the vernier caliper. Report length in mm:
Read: 24.9 mm
